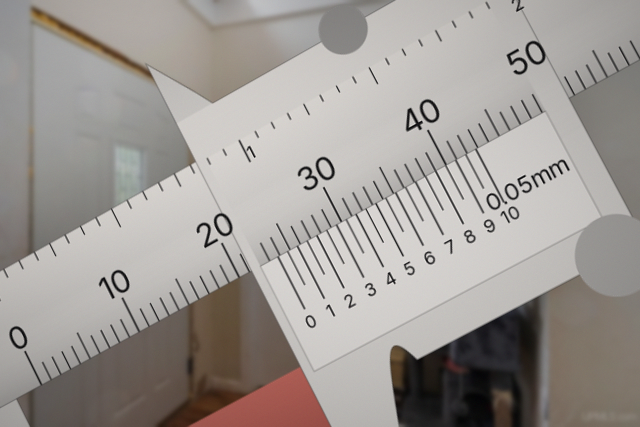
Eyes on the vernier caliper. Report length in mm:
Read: 23.8 mm
